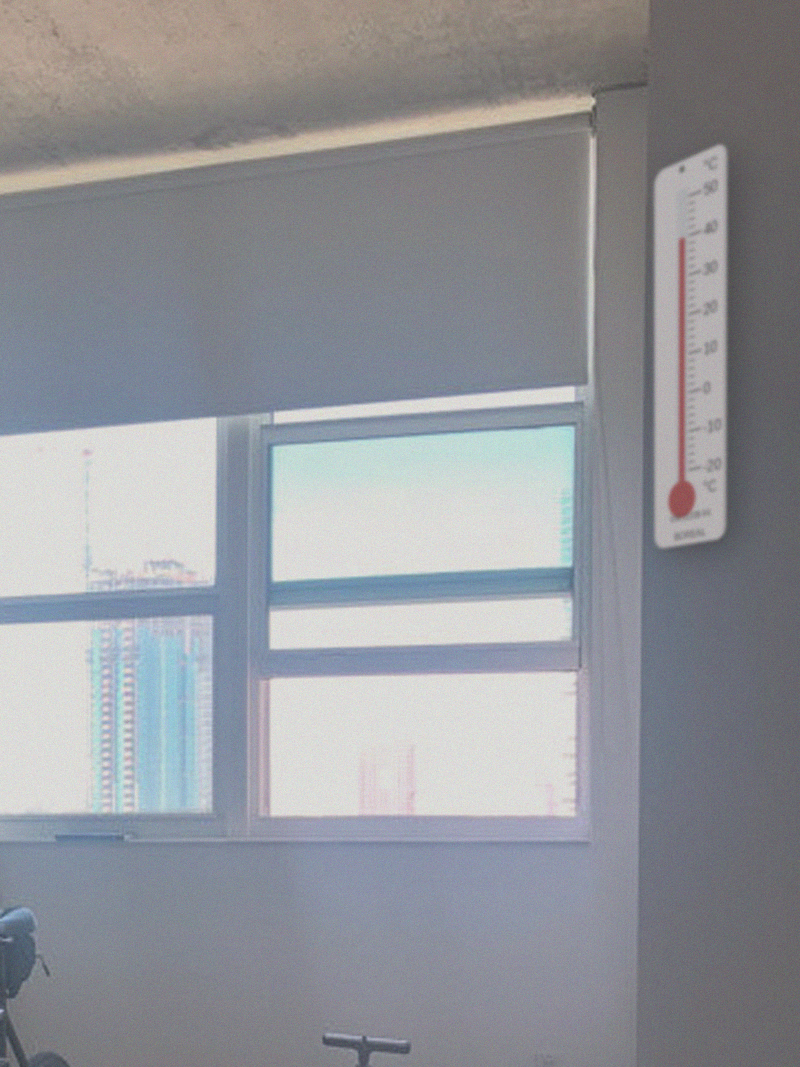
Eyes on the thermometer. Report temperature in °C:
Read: 40 °C
